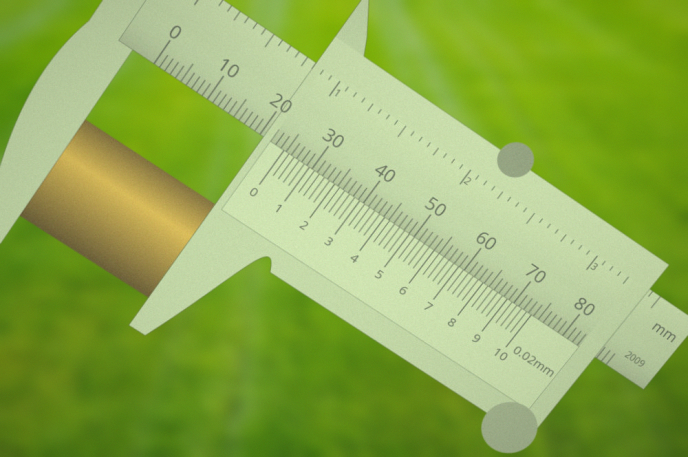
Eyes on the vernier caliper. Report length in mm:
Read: 24.6 mm
